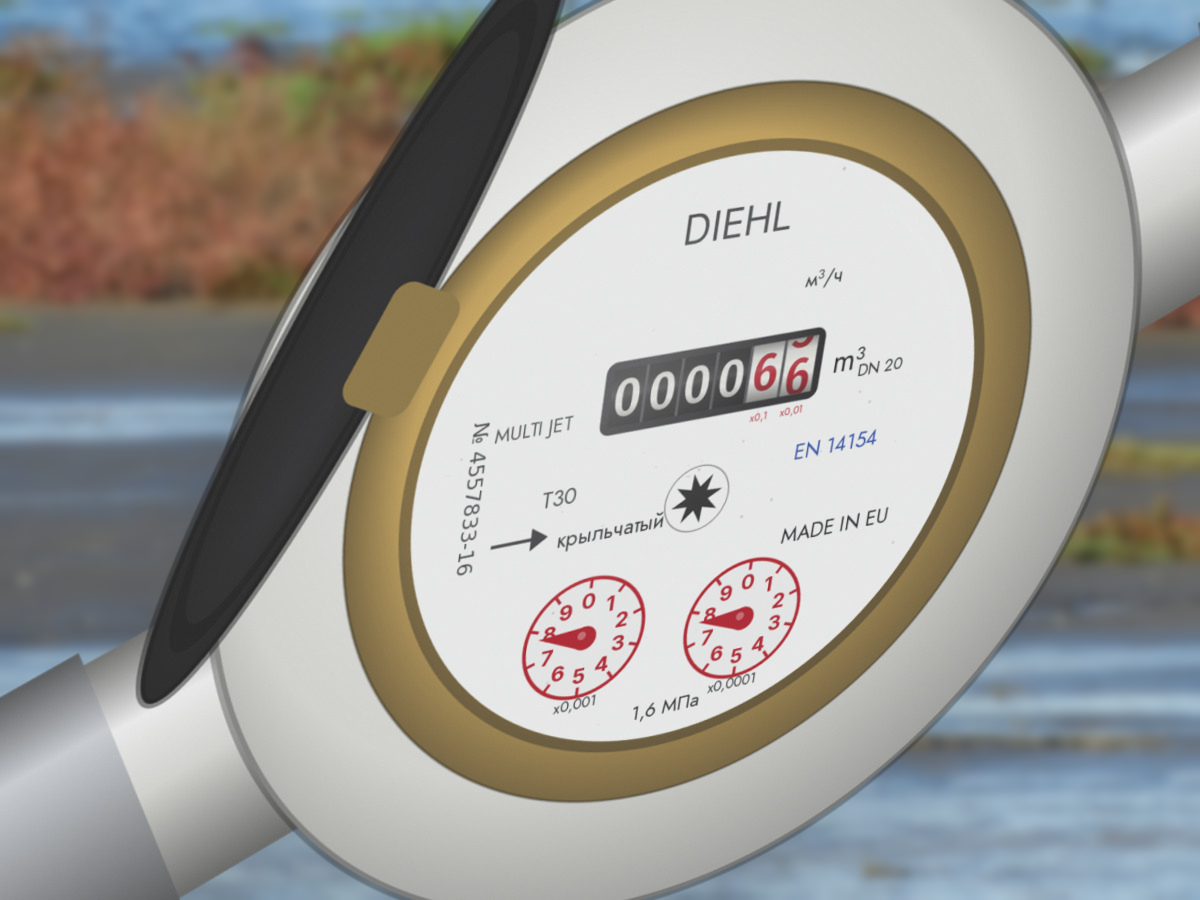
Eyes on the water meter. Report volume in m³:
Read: 0.6577 m³
